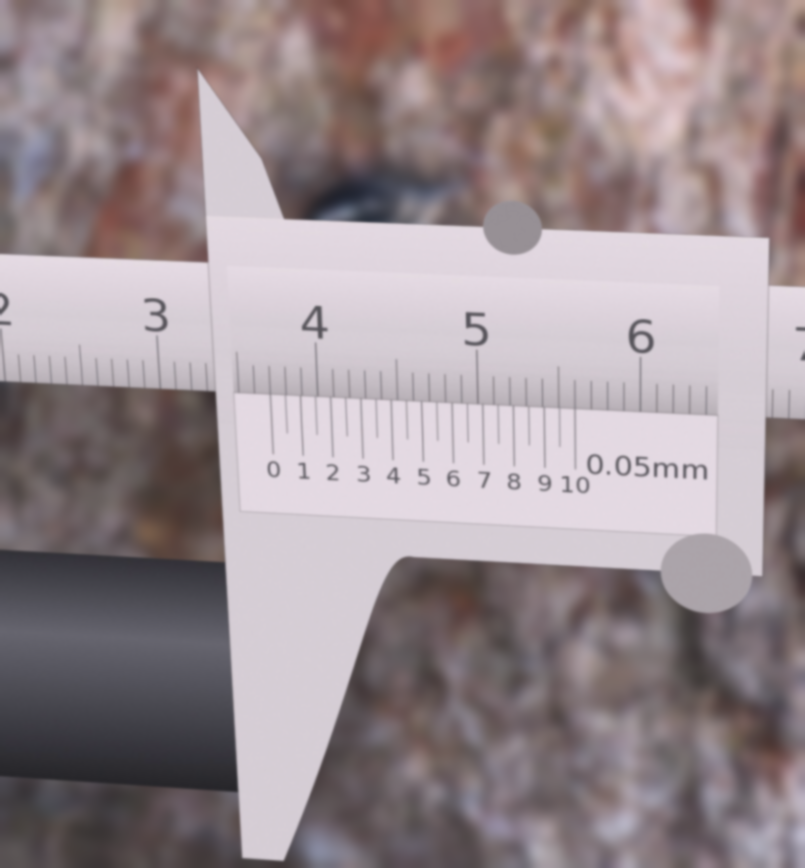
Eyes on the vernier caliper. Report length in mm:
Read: 37.0 mm
